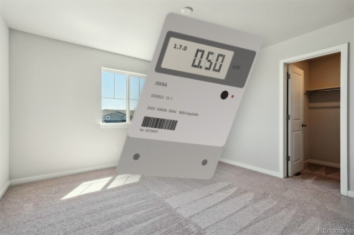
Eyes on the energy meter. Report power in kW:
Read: 0.50 kW
